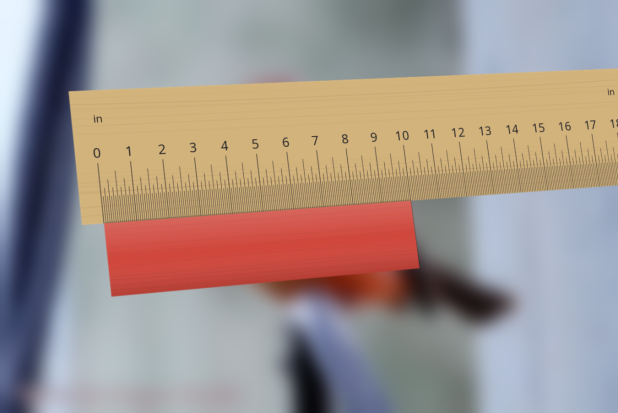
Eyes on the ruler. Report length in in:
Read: 10 in
